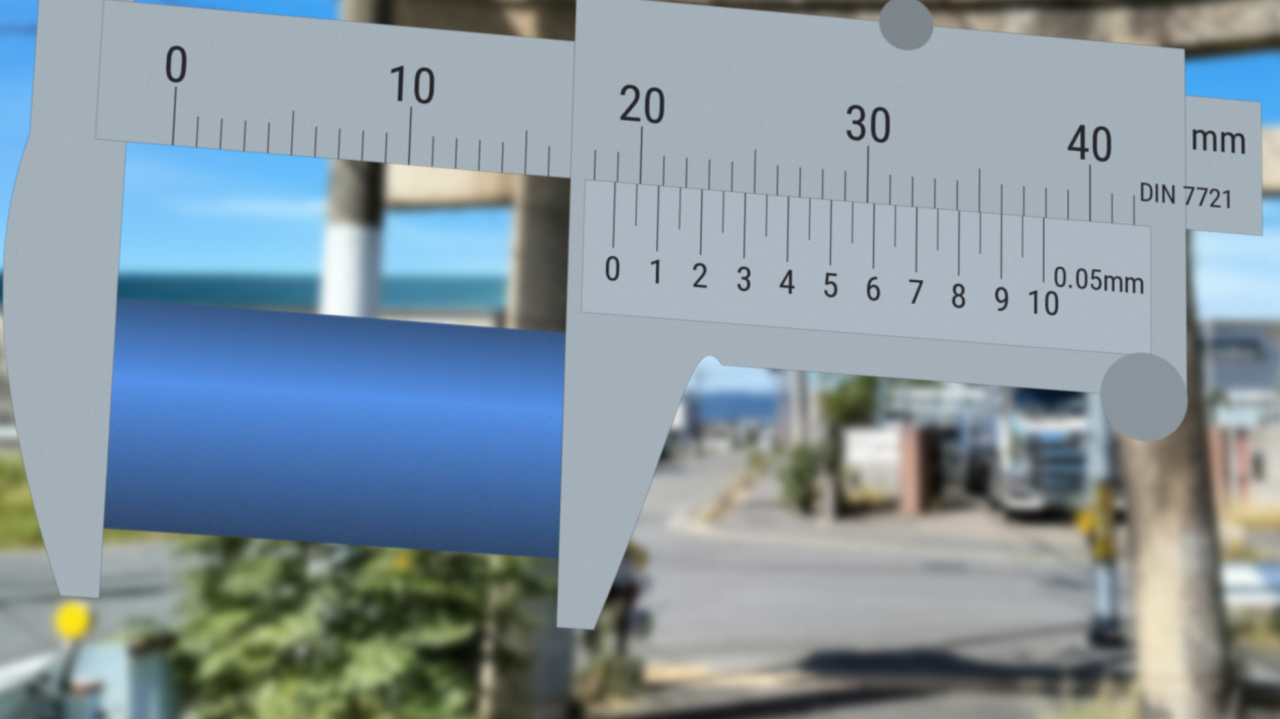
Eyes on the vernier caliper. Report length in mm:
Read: 18.9 mm
